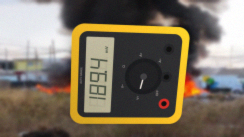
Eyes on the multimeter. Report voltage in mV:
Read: 189.4 mV
